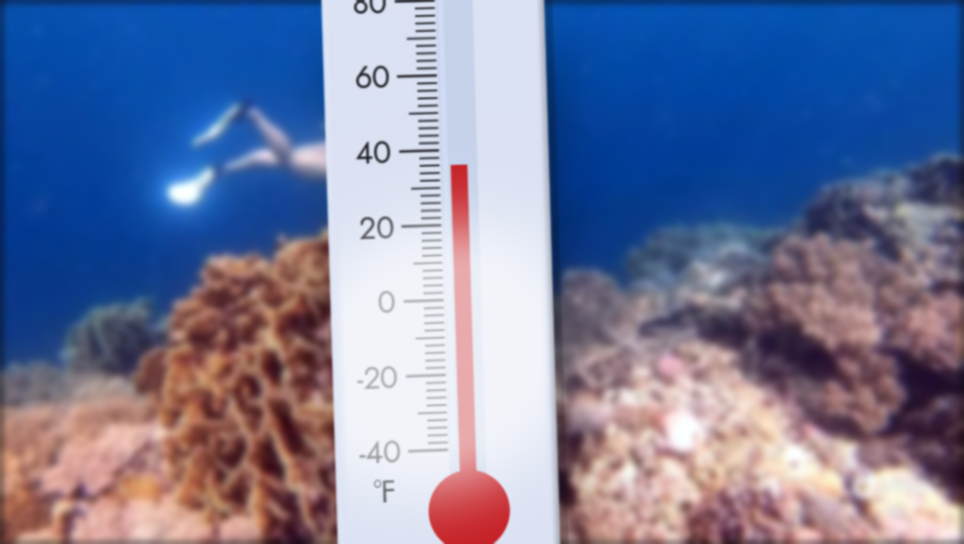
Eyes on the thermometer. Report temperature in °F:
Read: 36 °F
